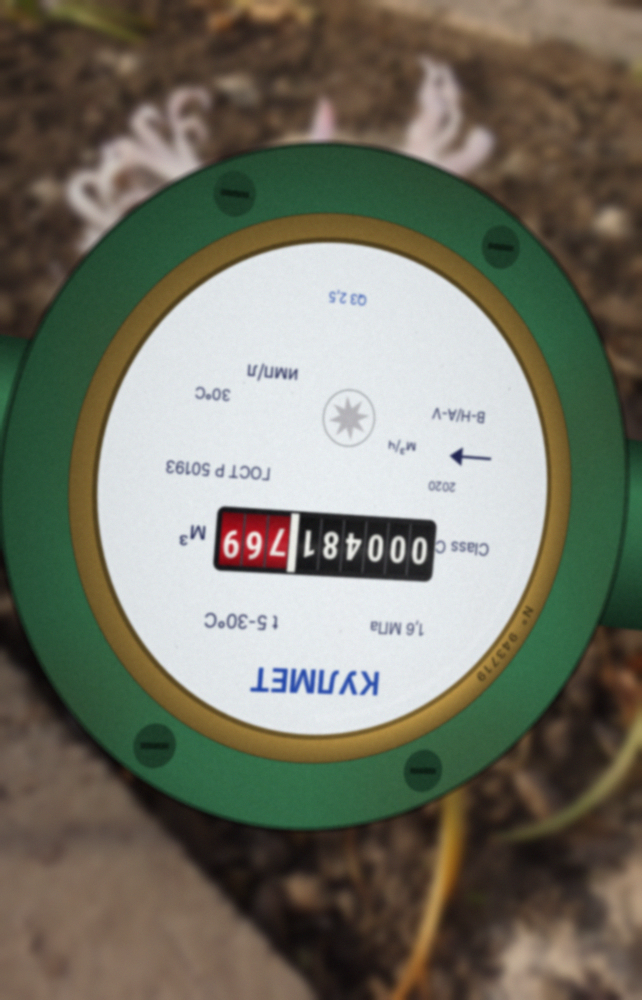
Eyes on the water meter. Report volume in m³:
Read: 481.769 m³
